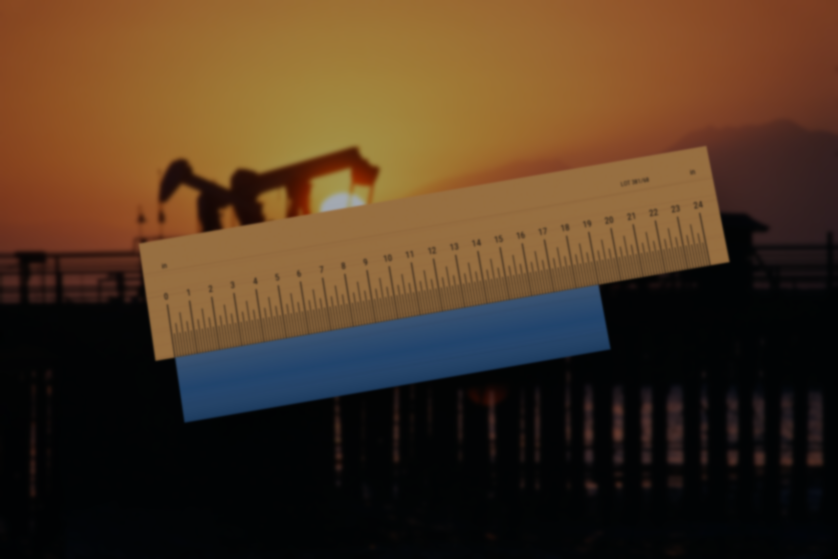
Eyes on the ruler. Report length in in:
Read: 19 in
